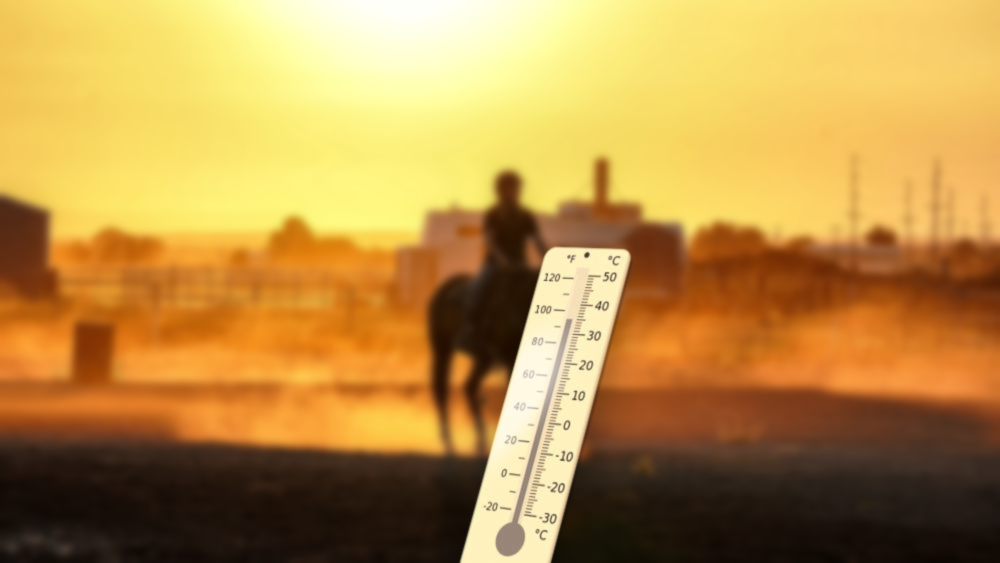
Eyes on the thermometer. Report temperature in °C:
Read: 35 °C
